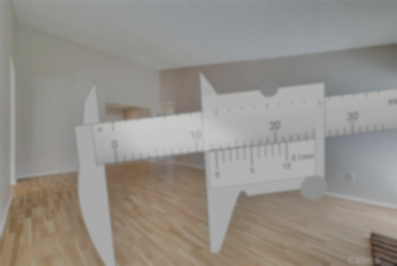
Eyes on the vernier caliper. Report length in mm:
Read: 12.4 mm
